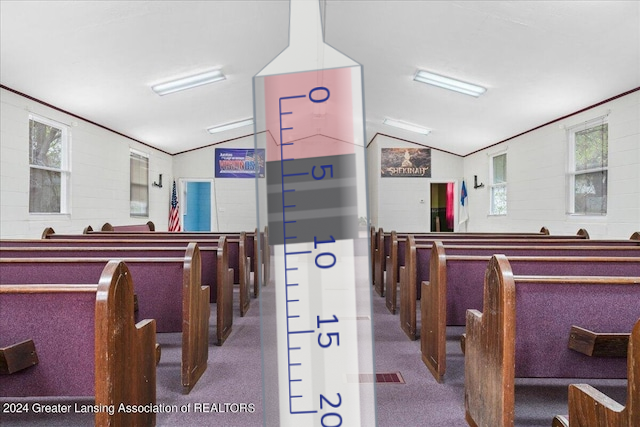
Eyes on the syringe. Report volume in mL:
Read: 4 mL
